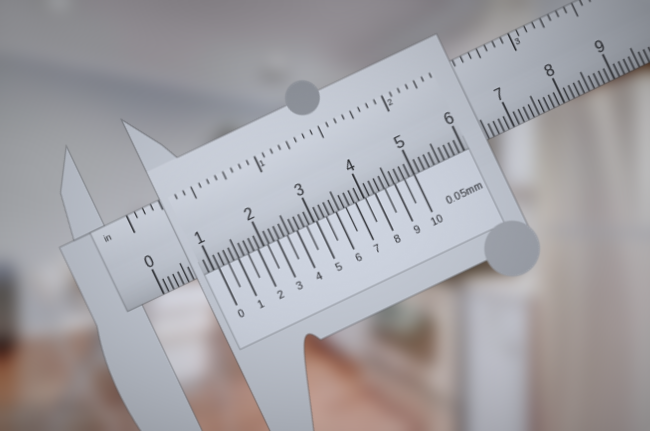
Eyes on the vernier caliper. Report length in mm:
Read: 11.0 mm
